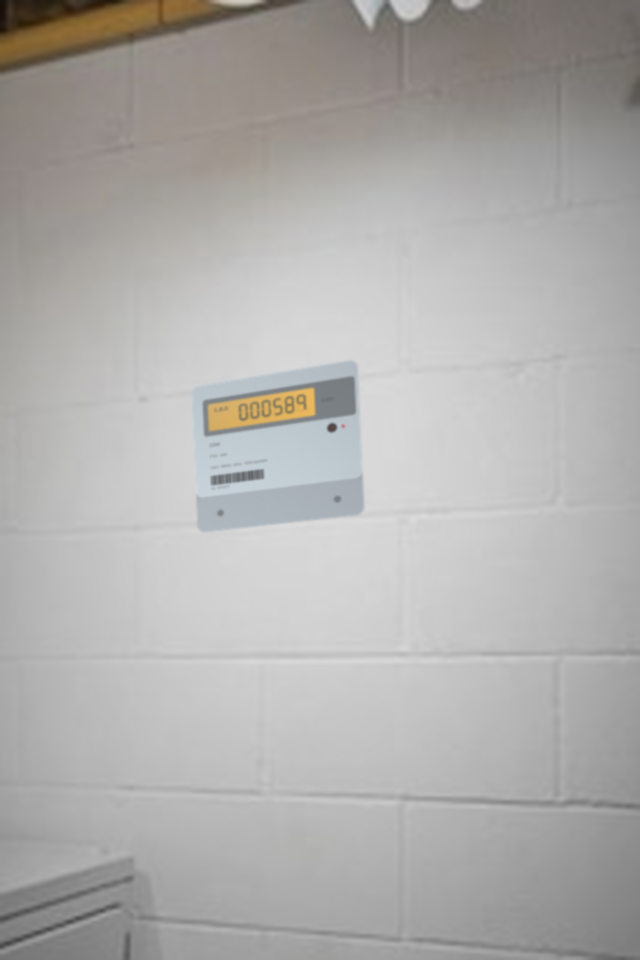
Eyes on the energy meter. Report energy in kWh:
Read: 589 kWh
